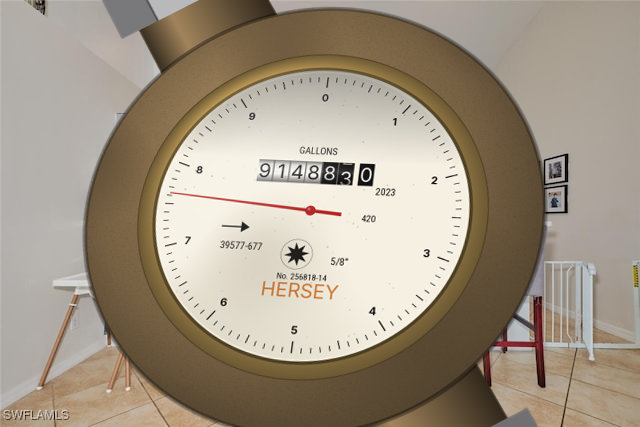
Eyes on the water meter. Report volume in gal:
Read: 9148827.6 gal
